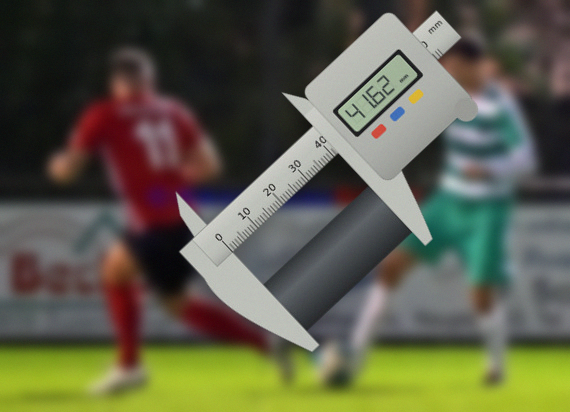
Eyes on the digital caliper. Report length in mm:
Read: 41.62 mm
